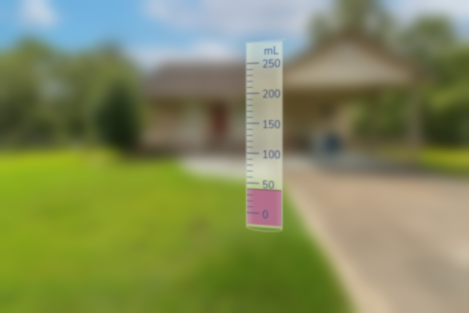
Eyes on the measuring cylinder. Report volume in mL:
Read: 40 mL
